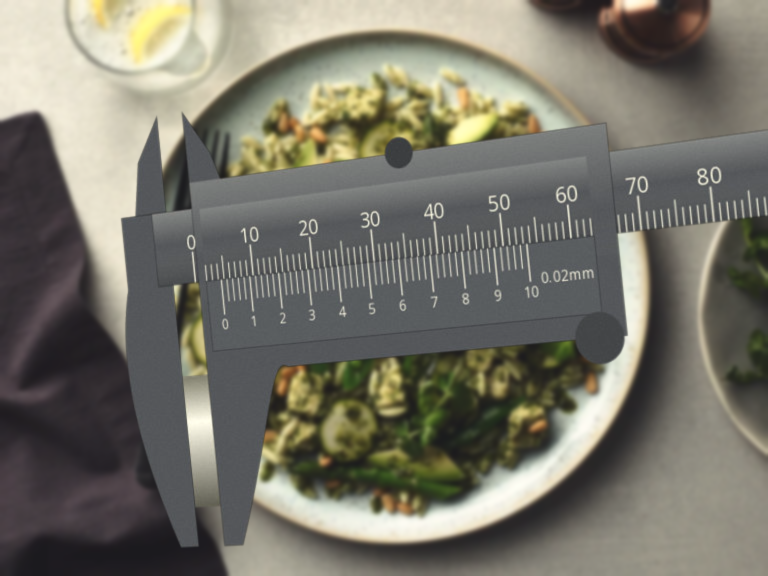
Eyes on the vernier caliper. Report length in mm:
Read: 4.5 mm
